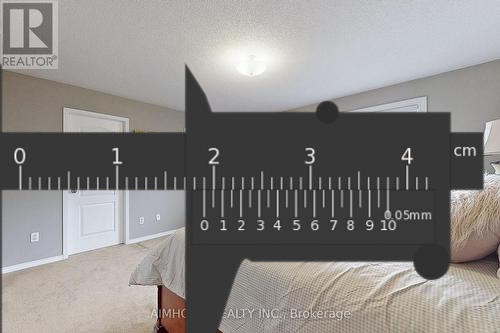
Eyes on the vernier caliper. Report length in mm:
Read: 19.0 mm
